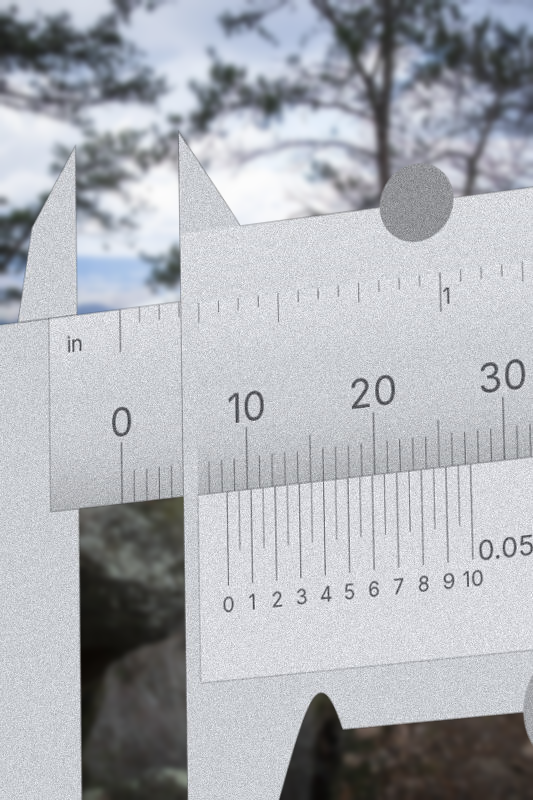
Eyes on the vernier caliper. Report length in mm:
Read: 8.4 mm
